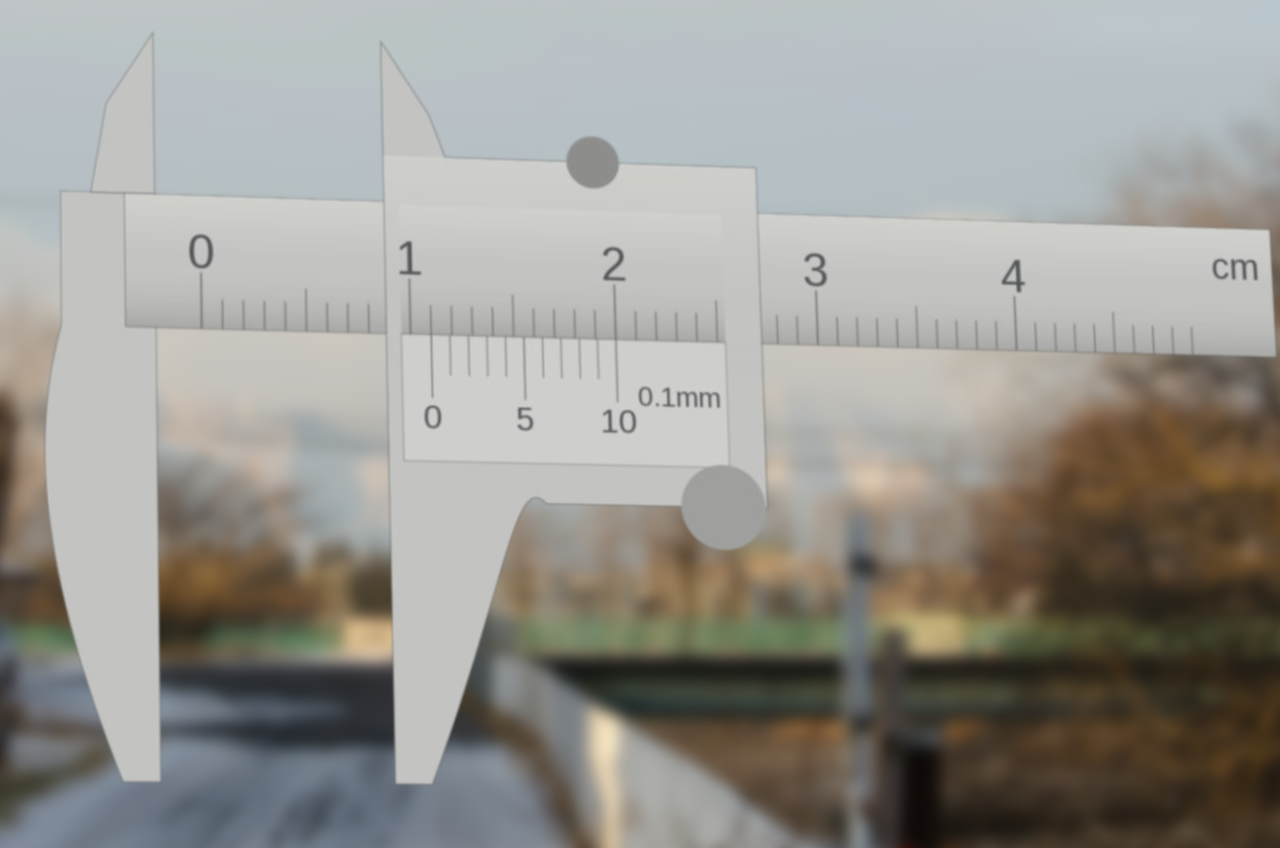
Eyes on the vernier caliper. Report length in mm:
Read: 11.0 mm
